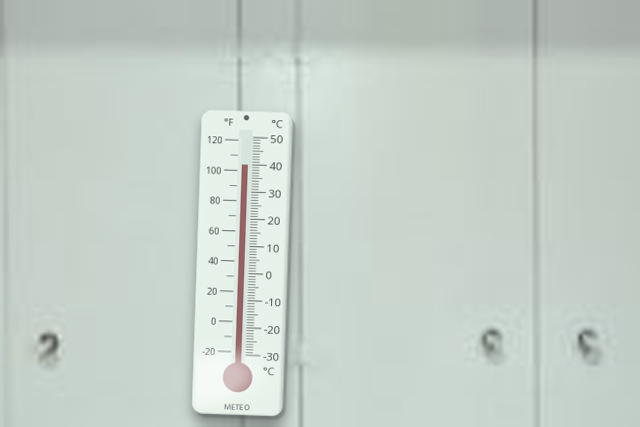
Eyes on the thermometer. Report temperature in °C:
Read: 40 °C
